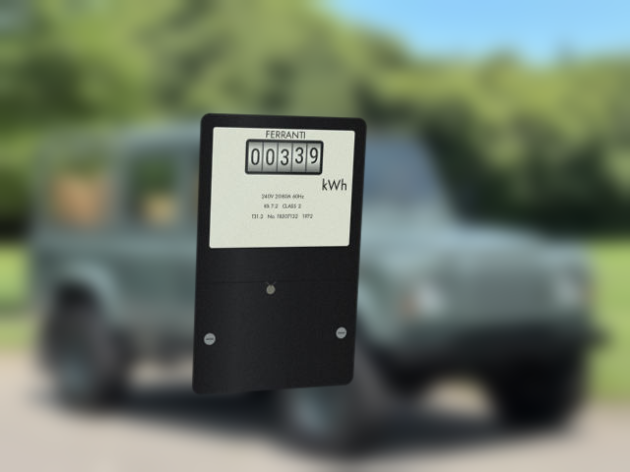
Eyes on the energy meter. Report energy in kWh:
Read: 339 kWh
